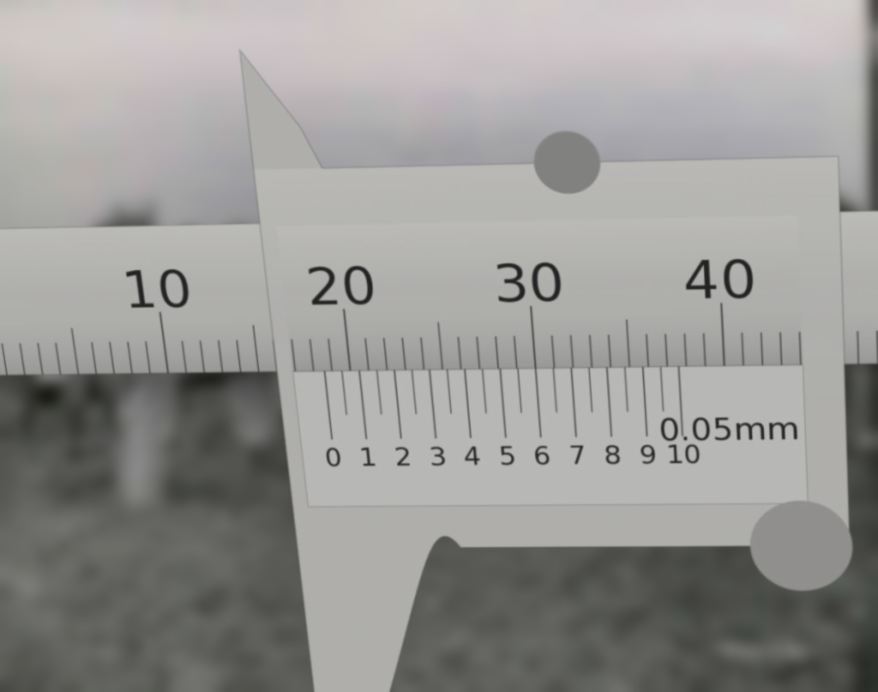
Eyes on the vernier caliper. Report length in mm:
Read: 18.6 mm
